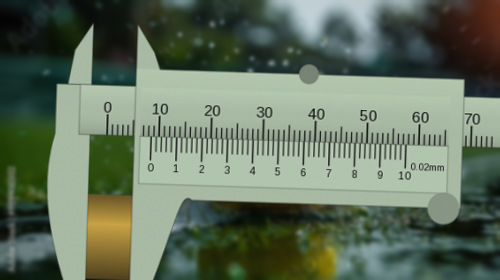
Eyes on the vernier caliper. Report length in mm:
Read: 8.5 mm
